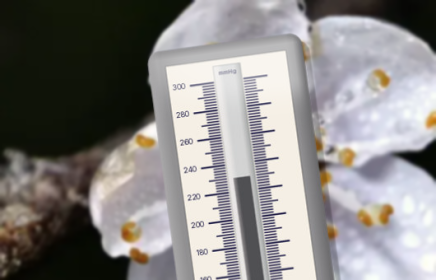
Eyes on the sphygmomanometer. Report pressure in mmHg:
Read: 230 mmHg
